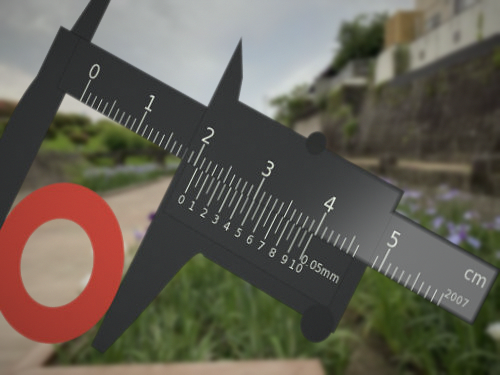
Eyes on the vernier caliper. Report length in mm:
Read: 20.6 mm
